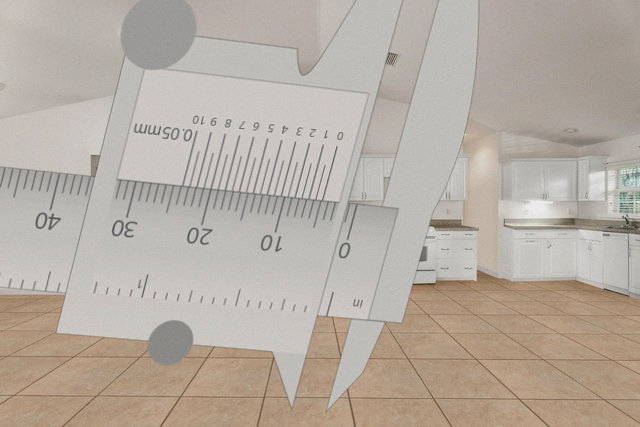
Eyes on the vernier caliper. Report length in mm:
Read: 4.8 mm
